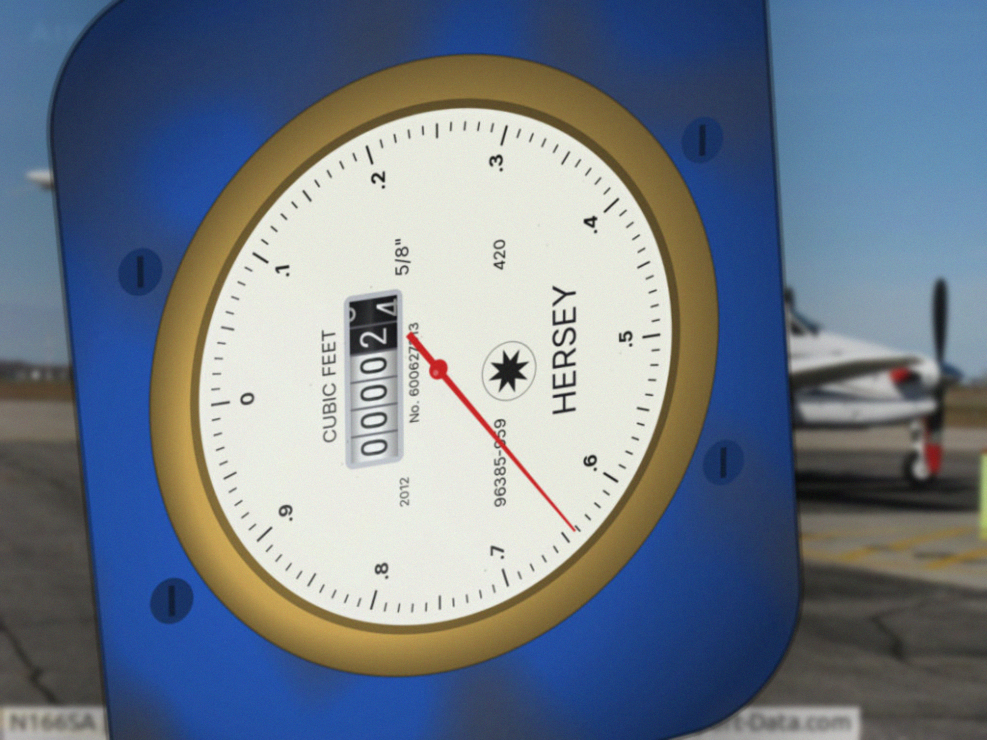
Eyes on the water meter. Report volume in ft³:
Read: 23.64 ft³
